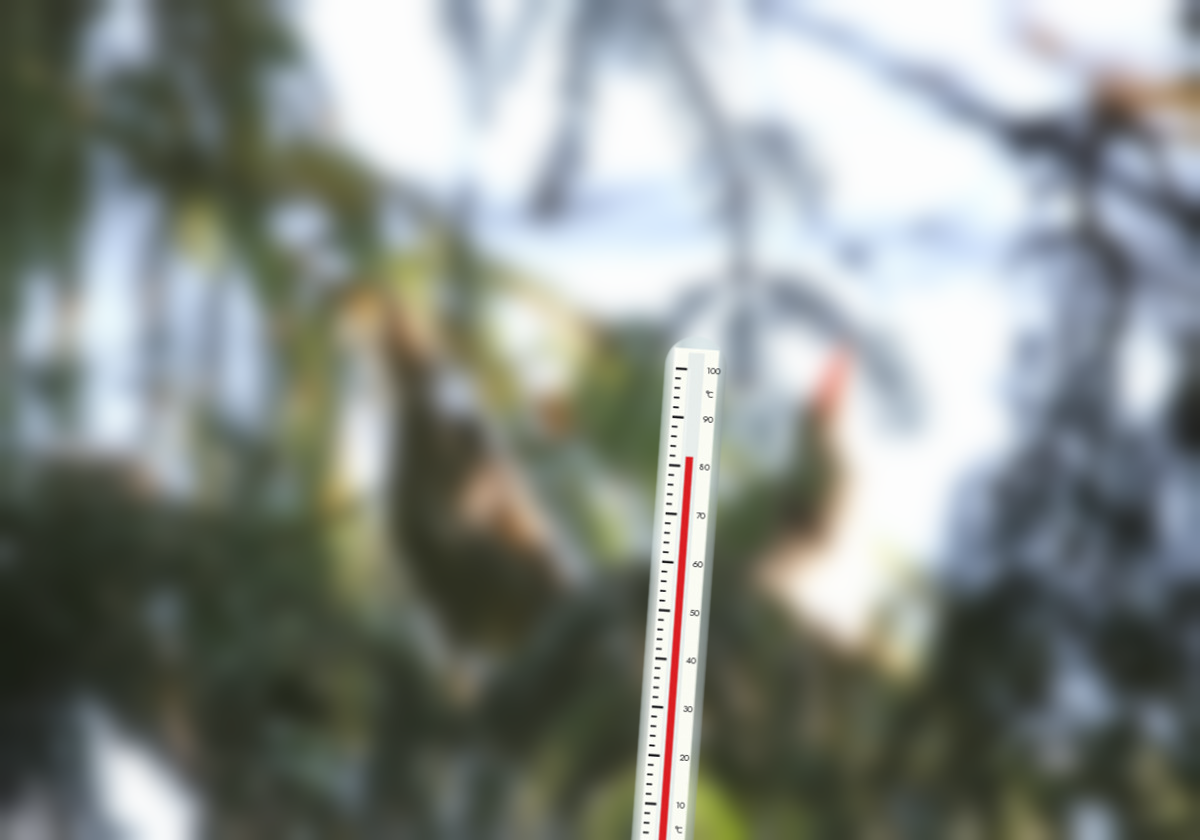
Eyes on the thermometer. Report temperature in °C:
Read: 82 °C
